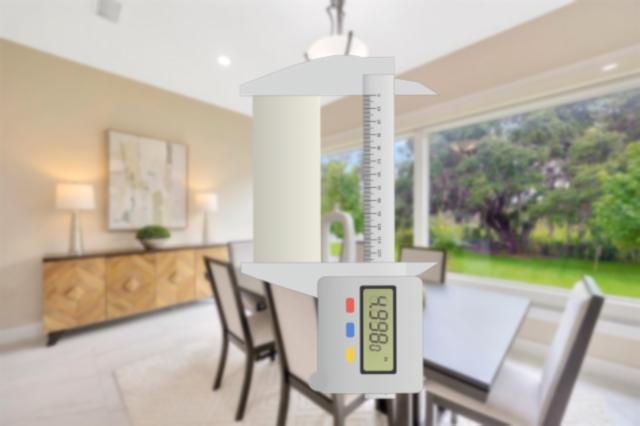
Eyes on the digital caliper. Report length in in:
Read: 4.9980 in
